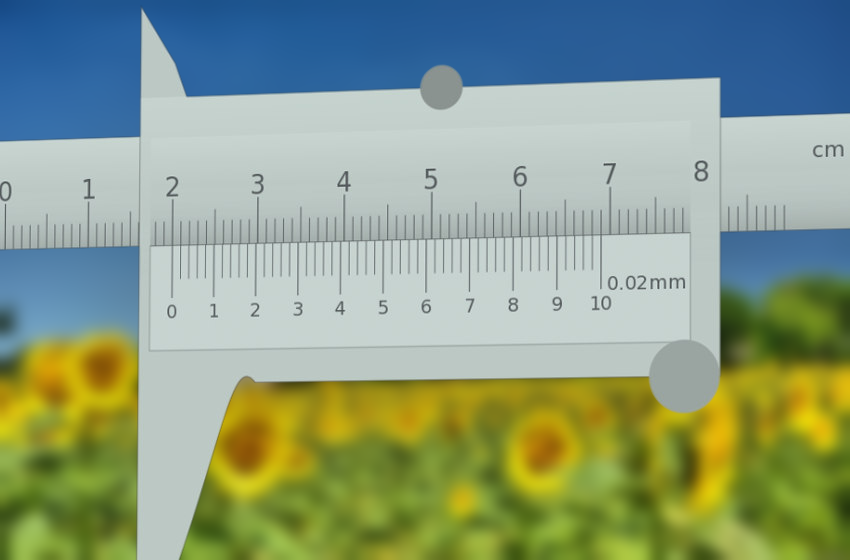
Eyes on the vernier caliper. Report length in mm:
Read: 20.0 mm
